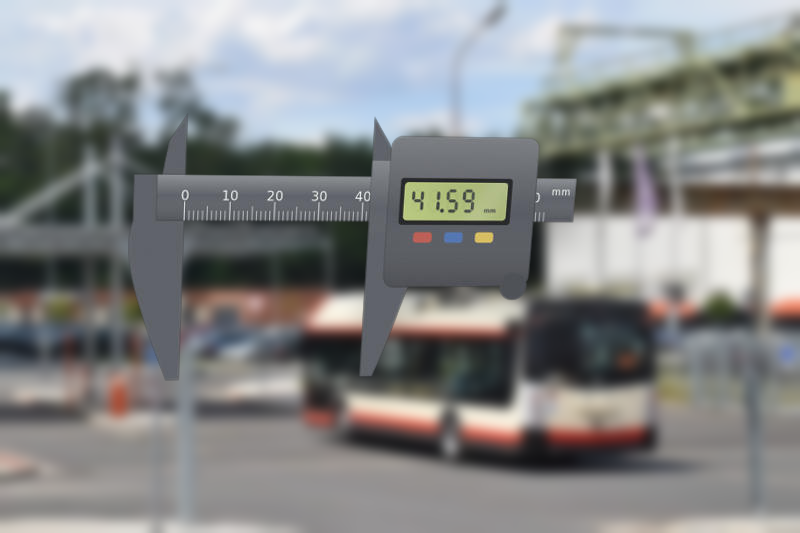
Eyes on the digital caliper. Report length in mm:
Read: 41.59 mm
